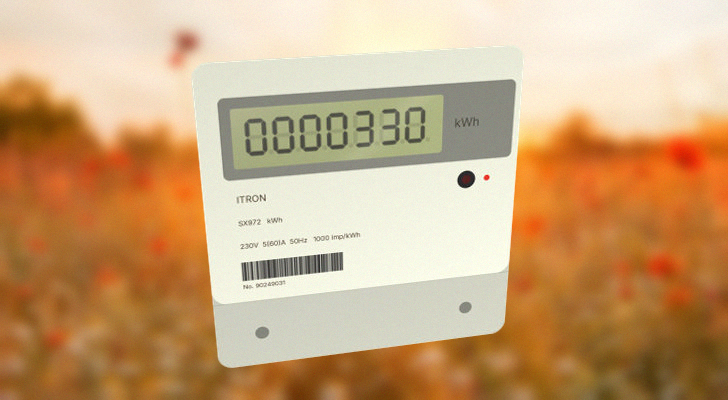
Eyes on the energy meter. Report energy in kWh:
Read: 330 kWh
